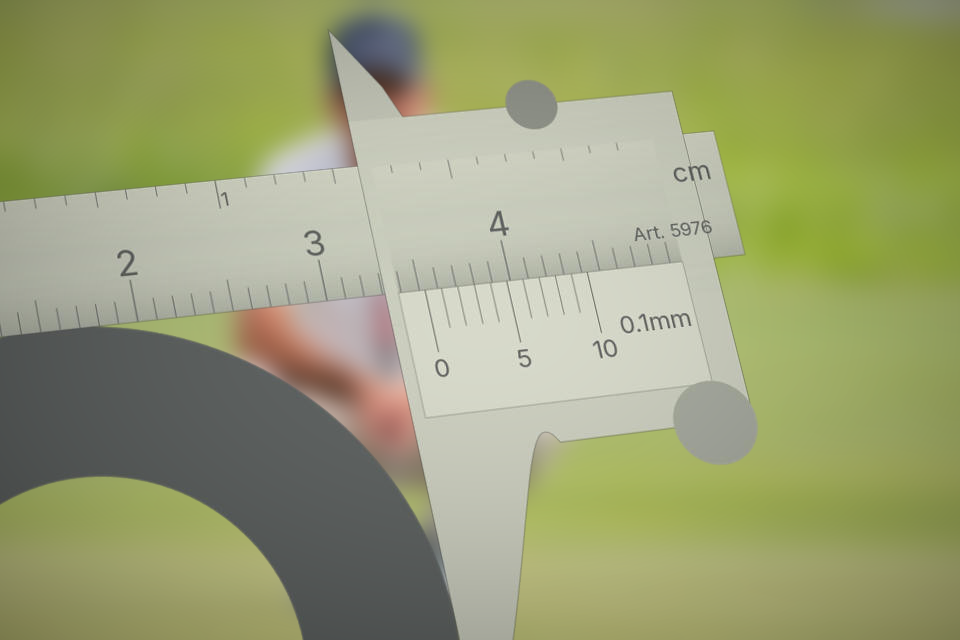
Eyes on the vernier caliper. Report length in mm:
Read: 35.3 mm
